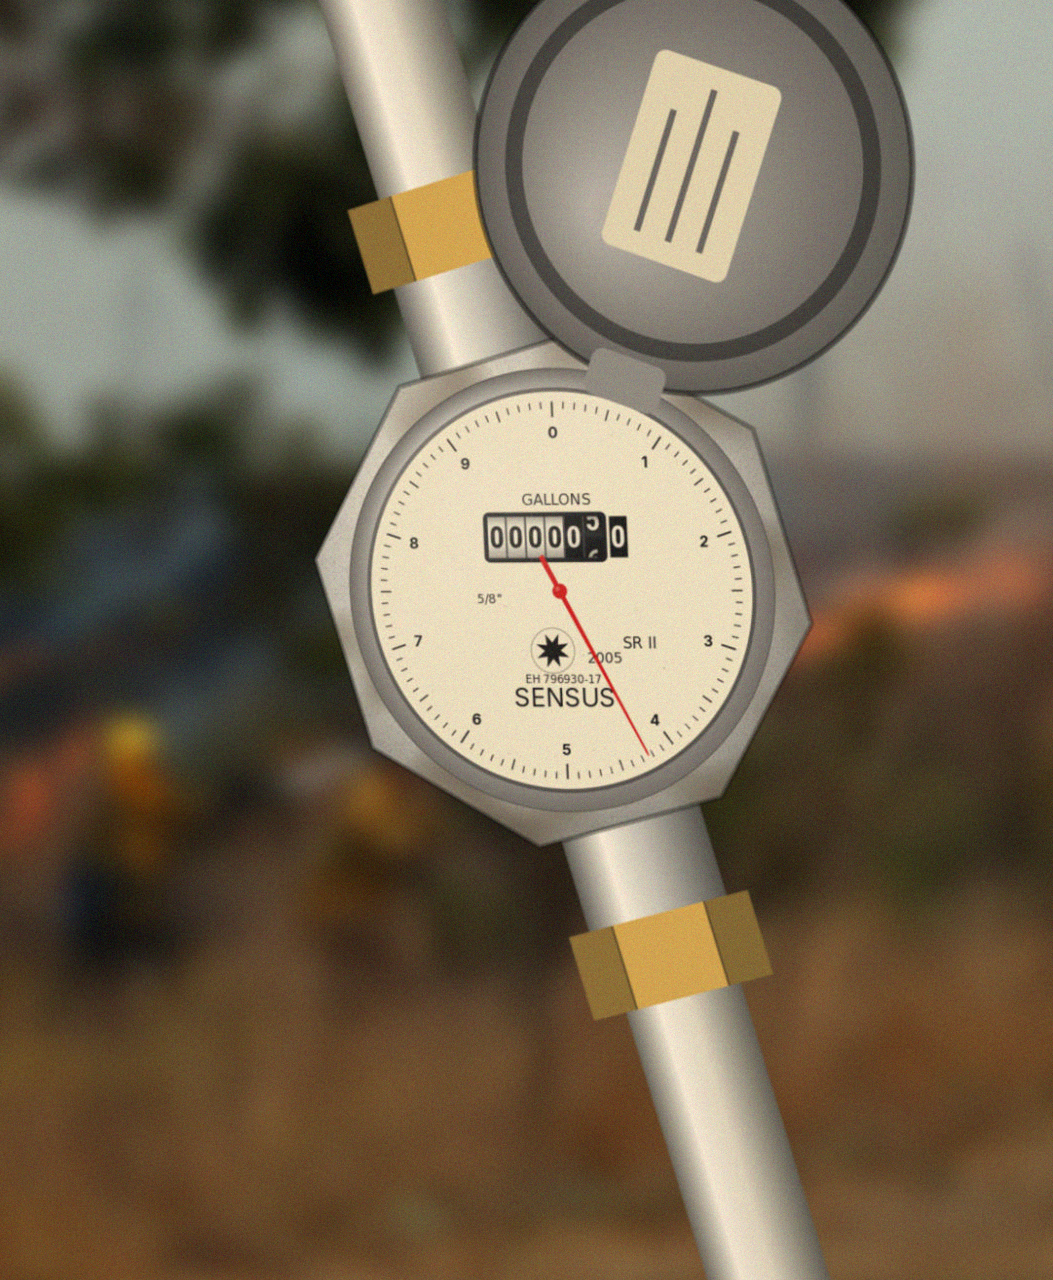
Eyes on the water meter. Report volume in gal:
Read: 54.2 gal
